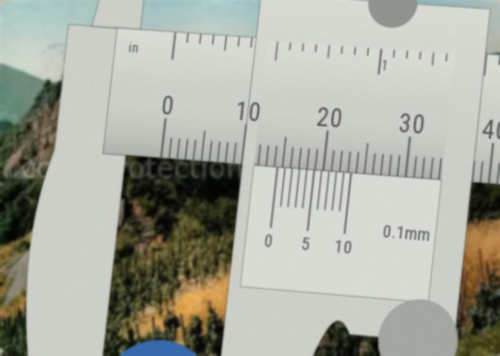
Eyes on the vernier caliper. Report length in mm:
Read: 14.4 mm
